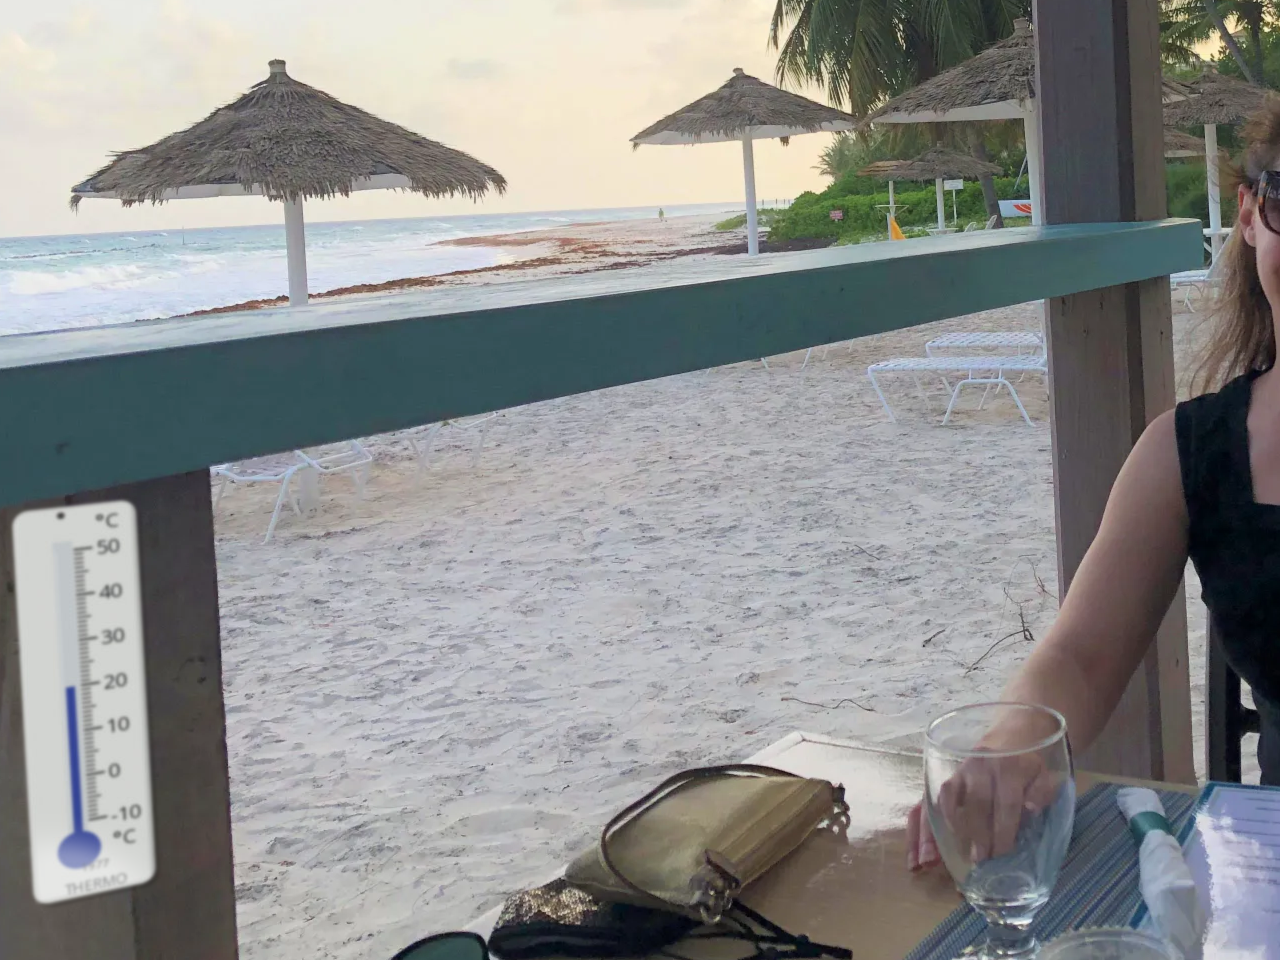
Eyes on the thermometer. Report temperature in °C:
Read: 20 °C
